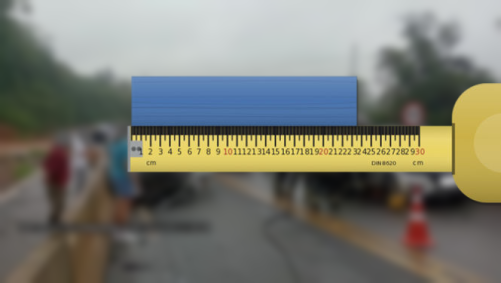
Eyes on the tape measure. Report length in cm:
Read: 23.5 cm
